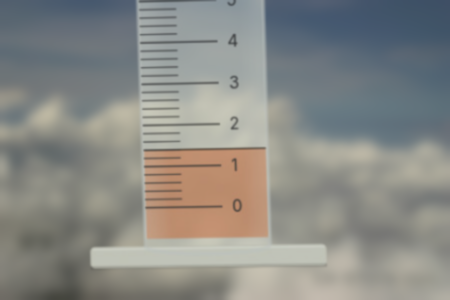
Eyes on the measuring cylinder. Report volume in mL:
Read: 1.4 mL
